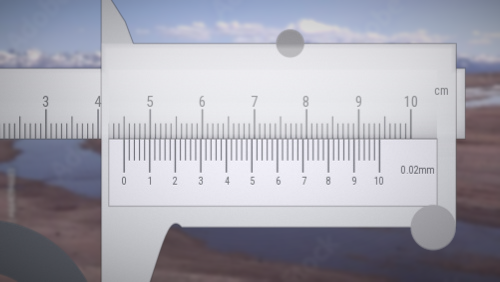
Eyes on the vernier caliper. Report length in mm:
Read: 45.0 mm
